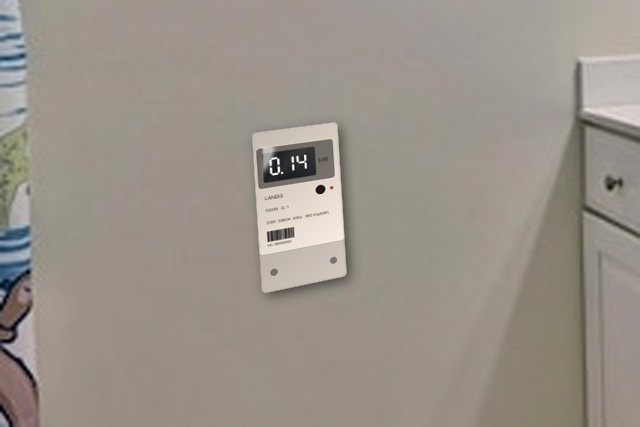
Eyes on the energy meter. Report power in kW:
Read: 0.14 kW
